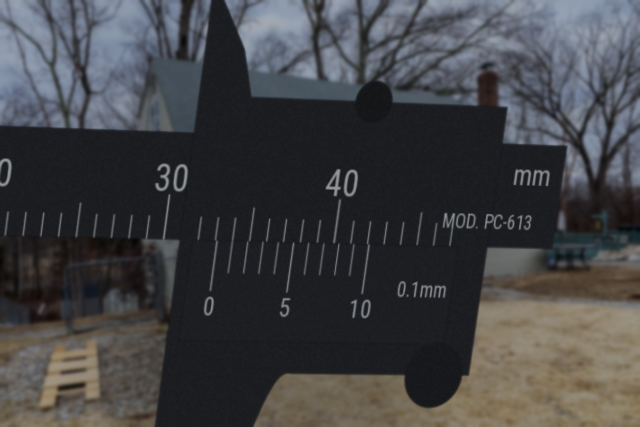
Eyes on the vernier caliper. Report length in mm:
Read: 33.1 mm
